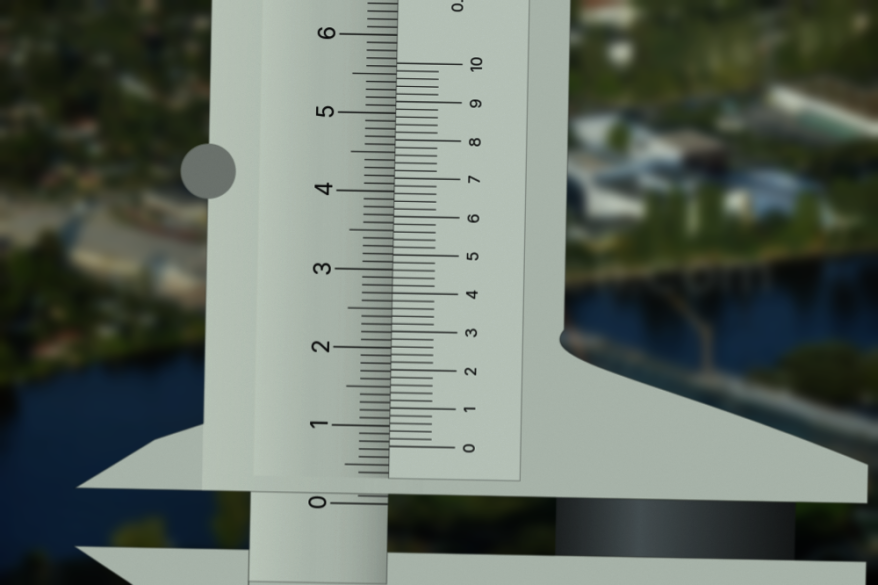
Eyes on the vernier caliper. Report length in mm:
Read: 7.4 mm
